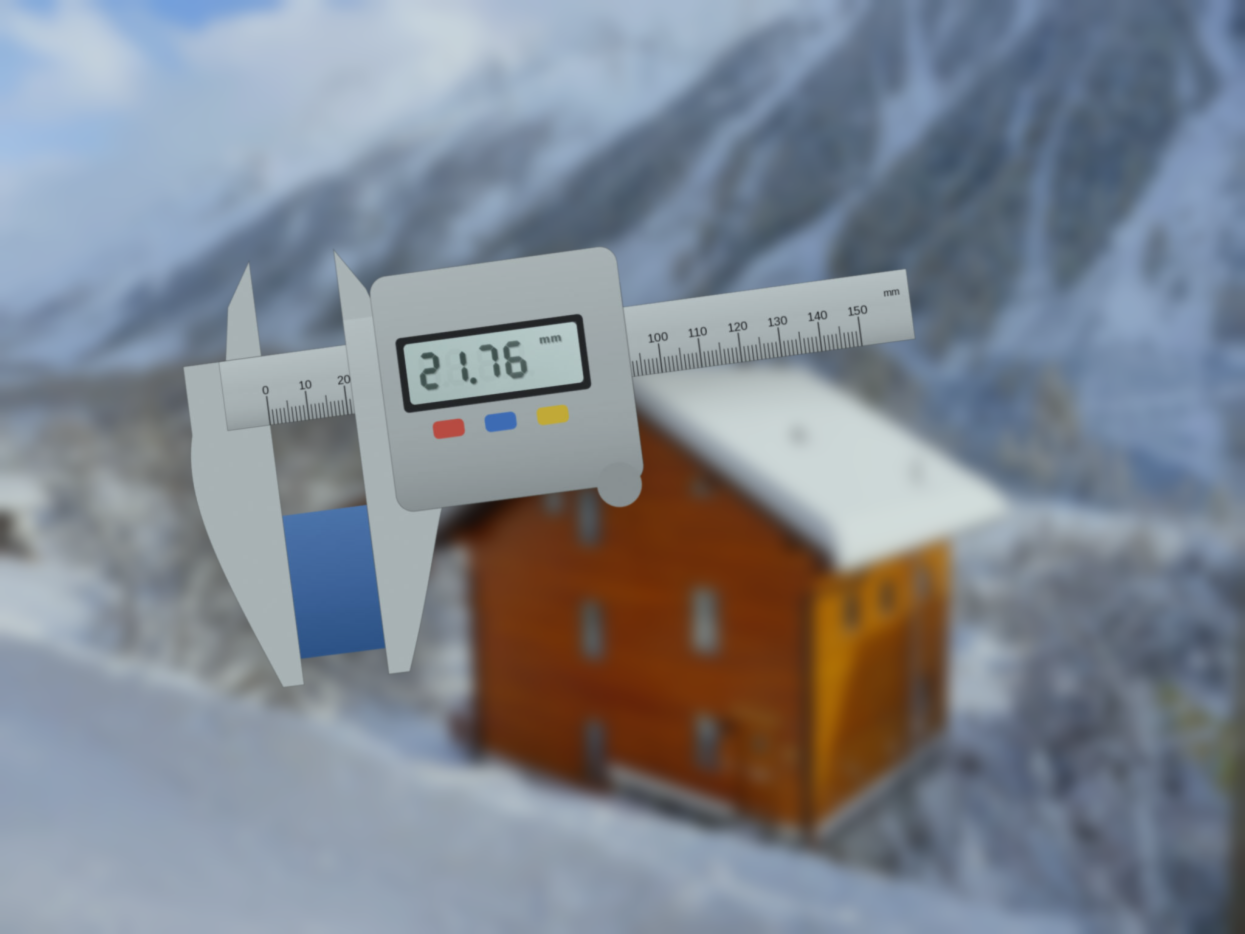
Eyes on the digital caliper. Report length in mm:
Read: 21.76 mm
